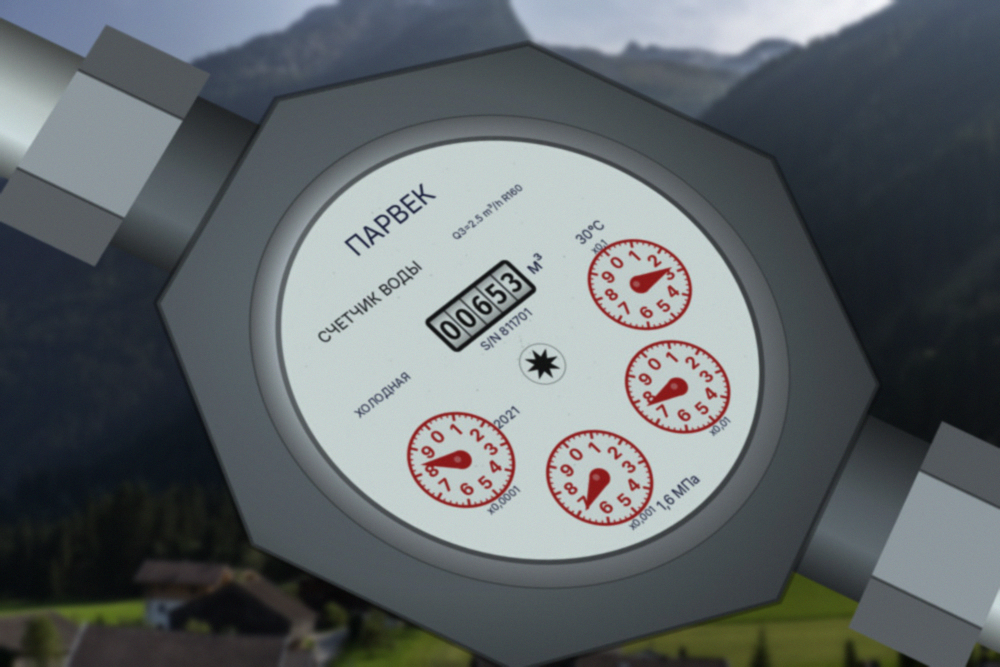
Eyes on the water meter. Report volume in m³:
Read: 653.2768 m³
